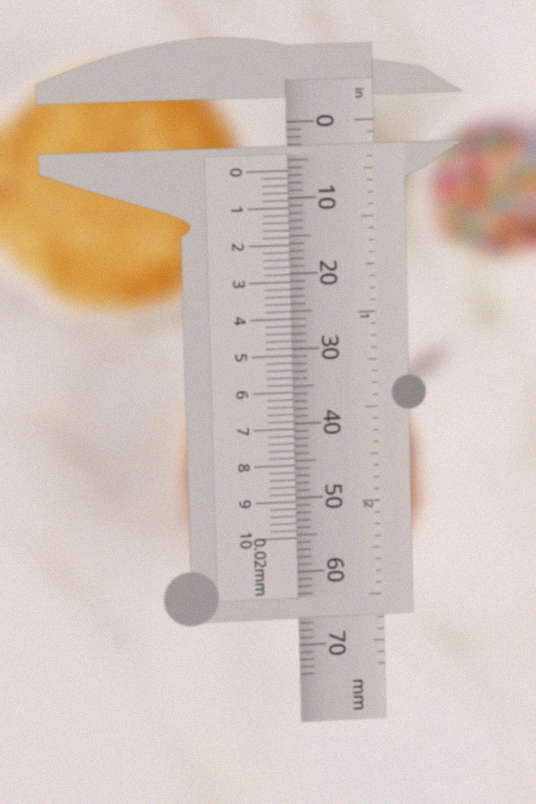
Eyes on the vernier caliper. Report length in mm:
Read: 6.4 mm
